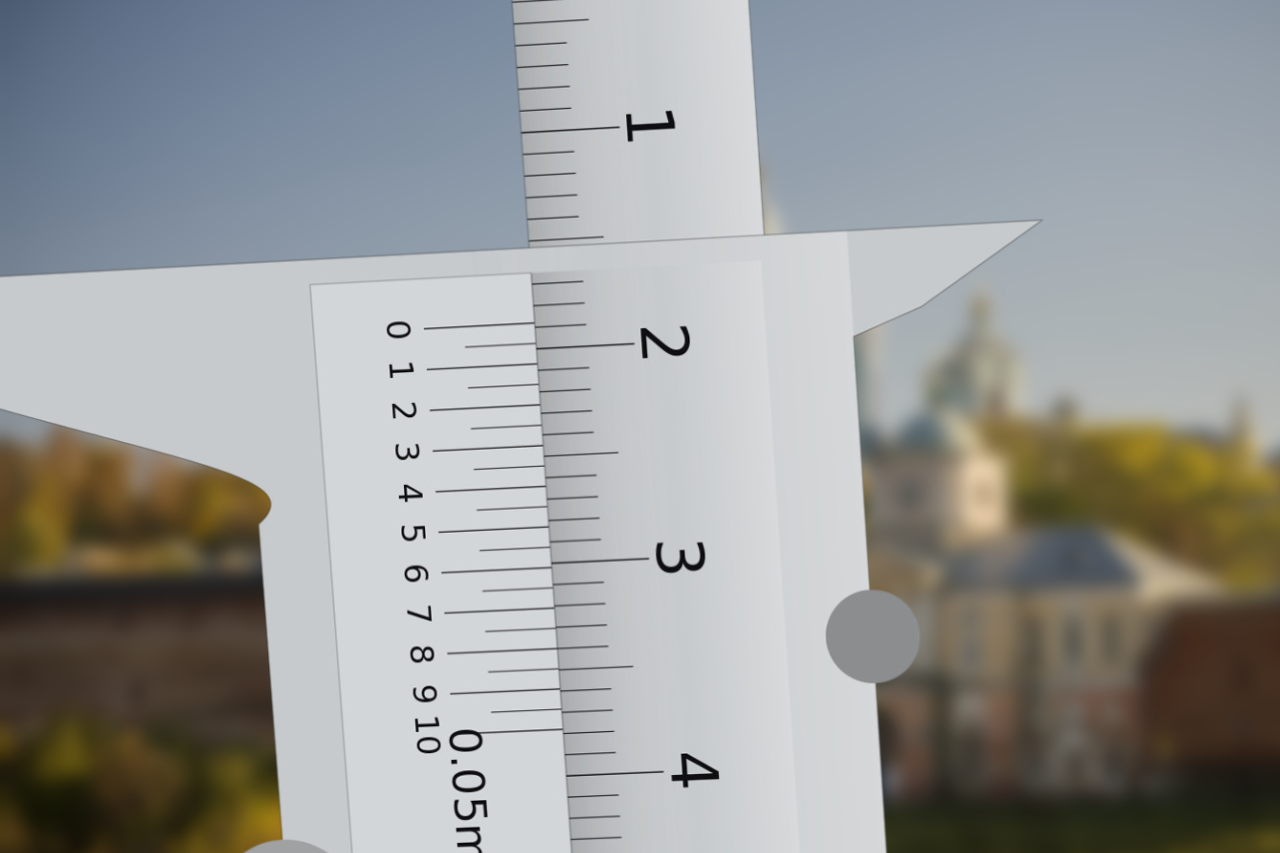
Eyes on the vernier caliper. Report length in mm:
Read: 18.8 mm
